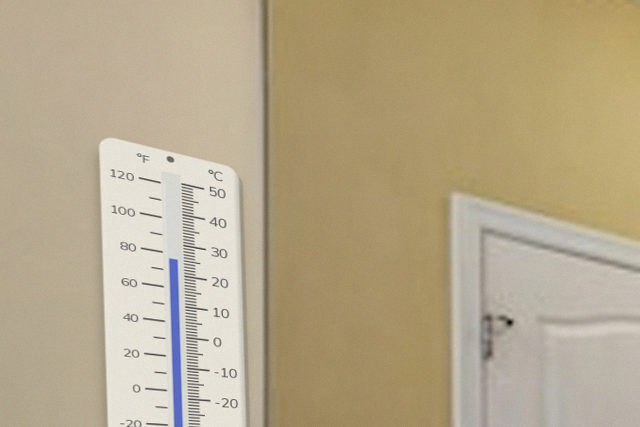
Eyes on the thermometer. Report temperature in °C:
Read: 25 °C
